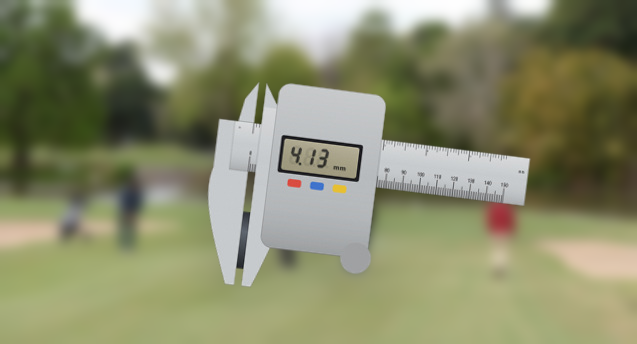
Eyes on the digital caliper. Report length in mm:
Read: 4.13 mm
